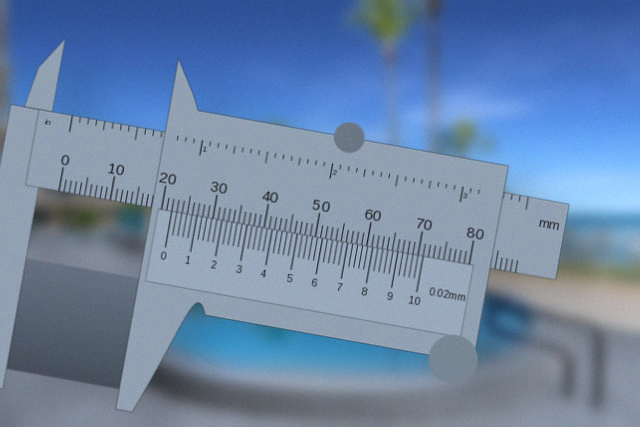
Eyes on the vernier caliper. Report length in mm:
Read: 22.0 mm
